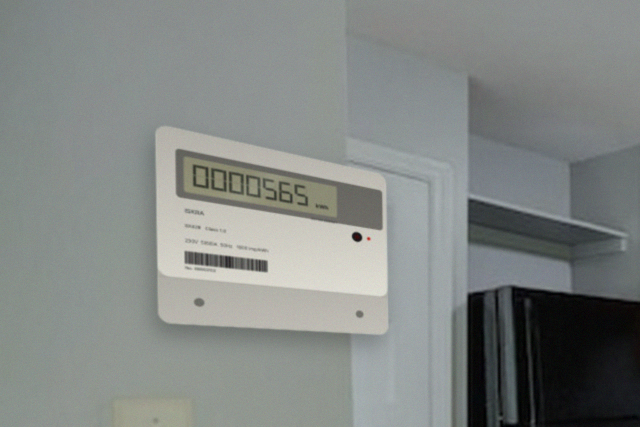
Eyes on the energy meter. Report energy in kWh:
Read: 565 kWh
